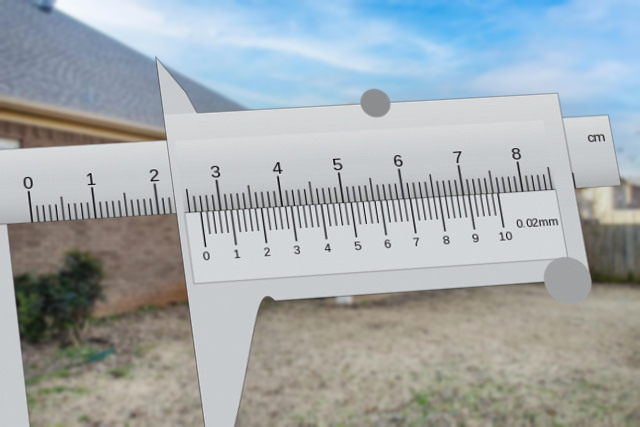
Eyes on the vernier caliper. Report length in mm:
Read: 26.8 mm
